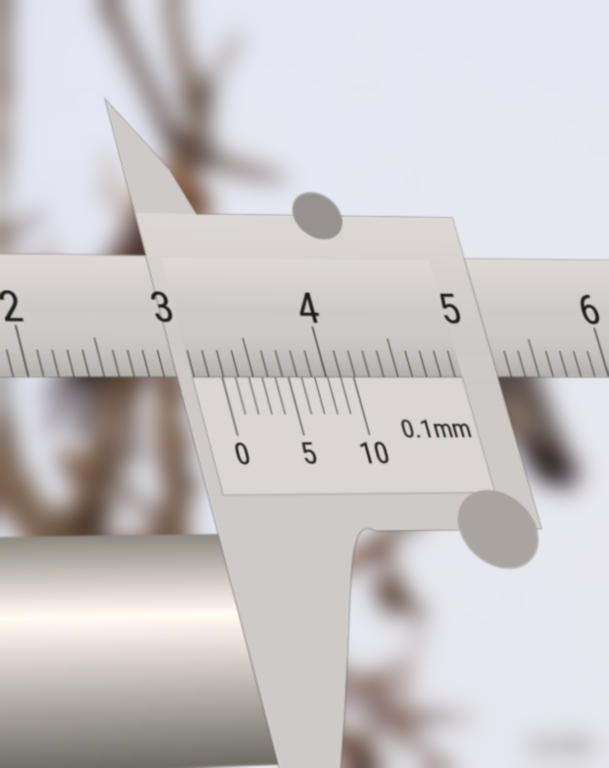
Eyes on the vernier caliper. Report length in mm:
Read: 32.9 mm
